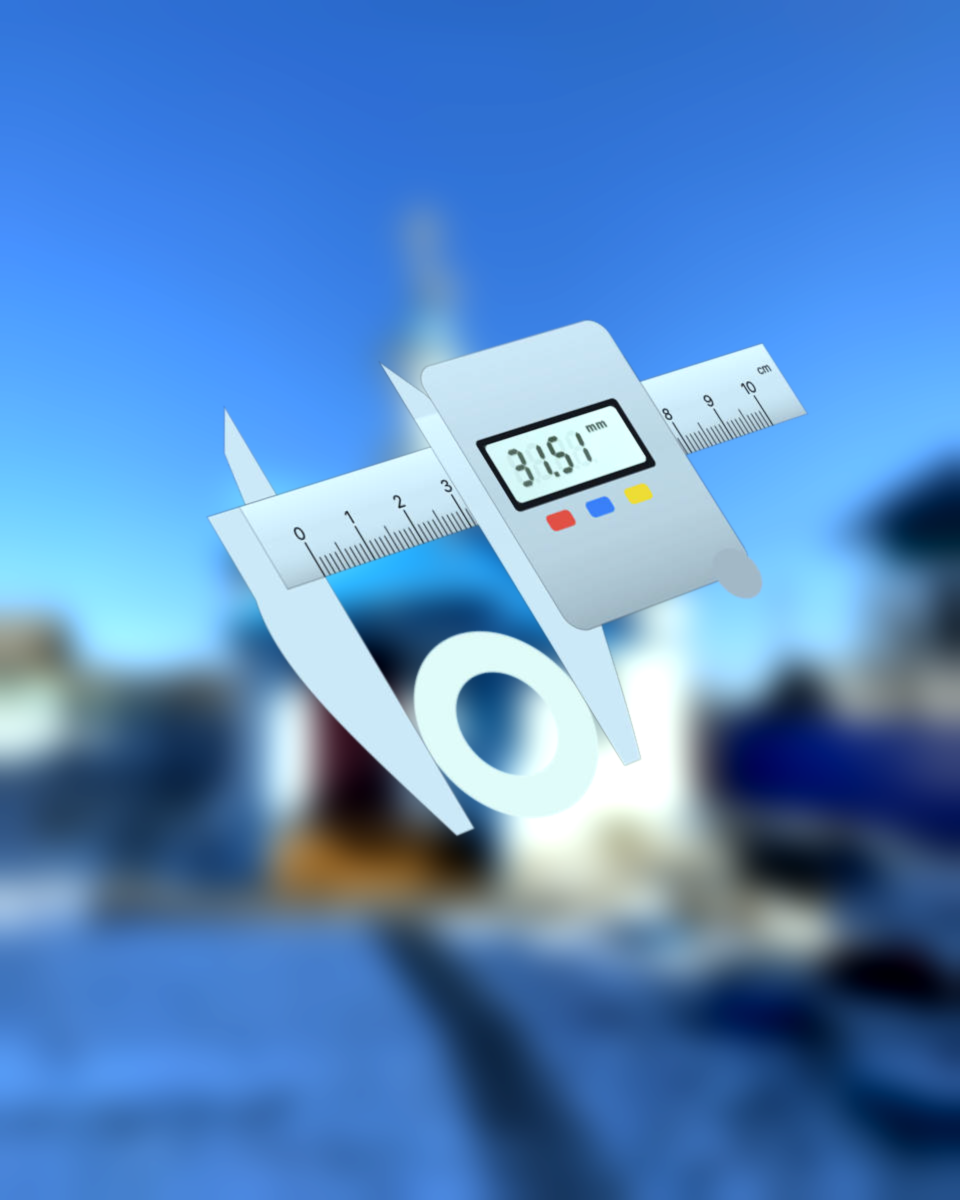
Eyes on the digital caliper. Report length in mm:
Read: 31.51 mm
